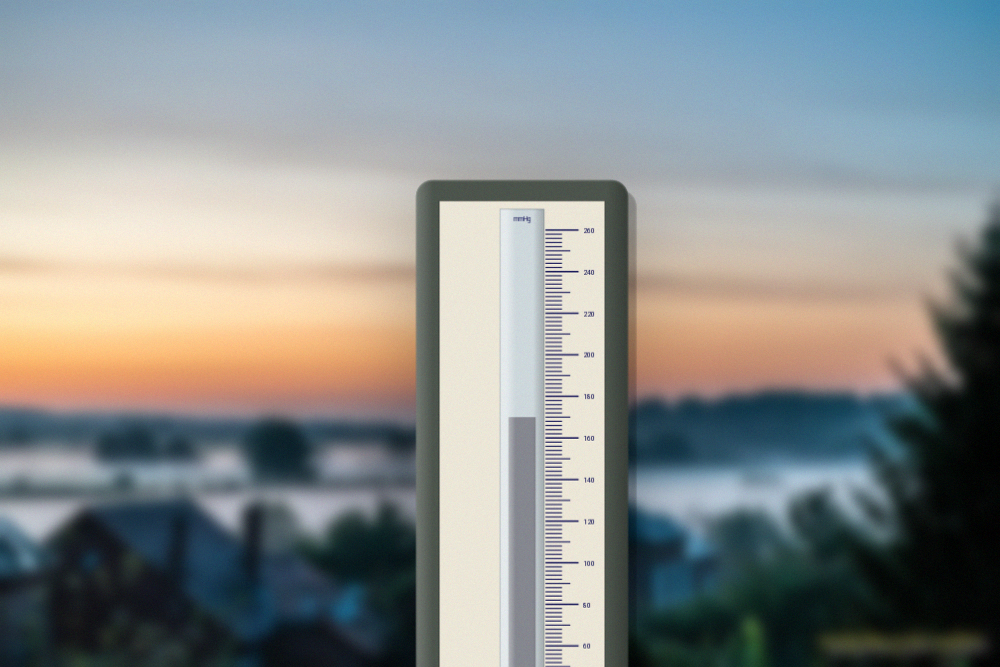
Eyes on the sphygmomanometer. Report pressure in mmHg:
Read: 170 mmHg
